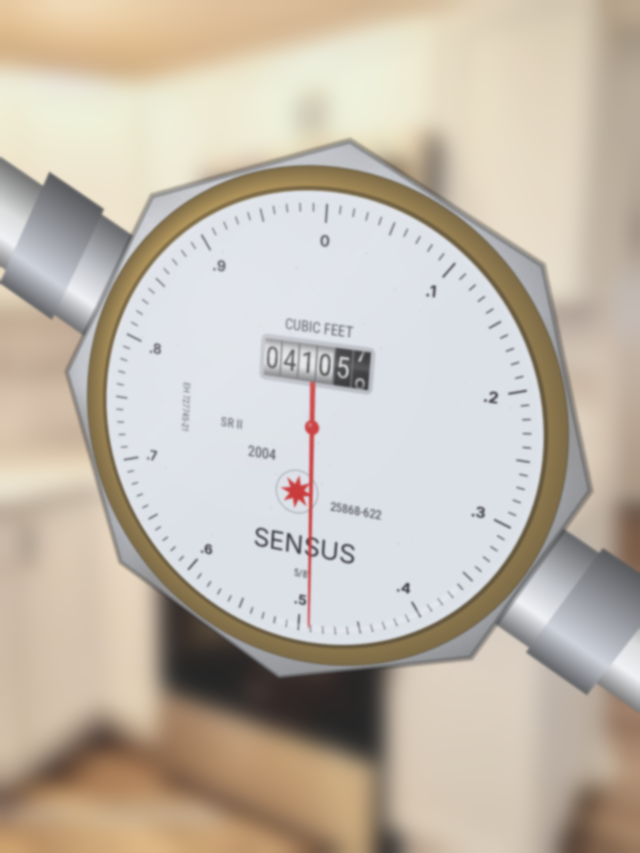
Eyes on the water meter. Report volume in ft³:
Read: 41057.49 ft³
